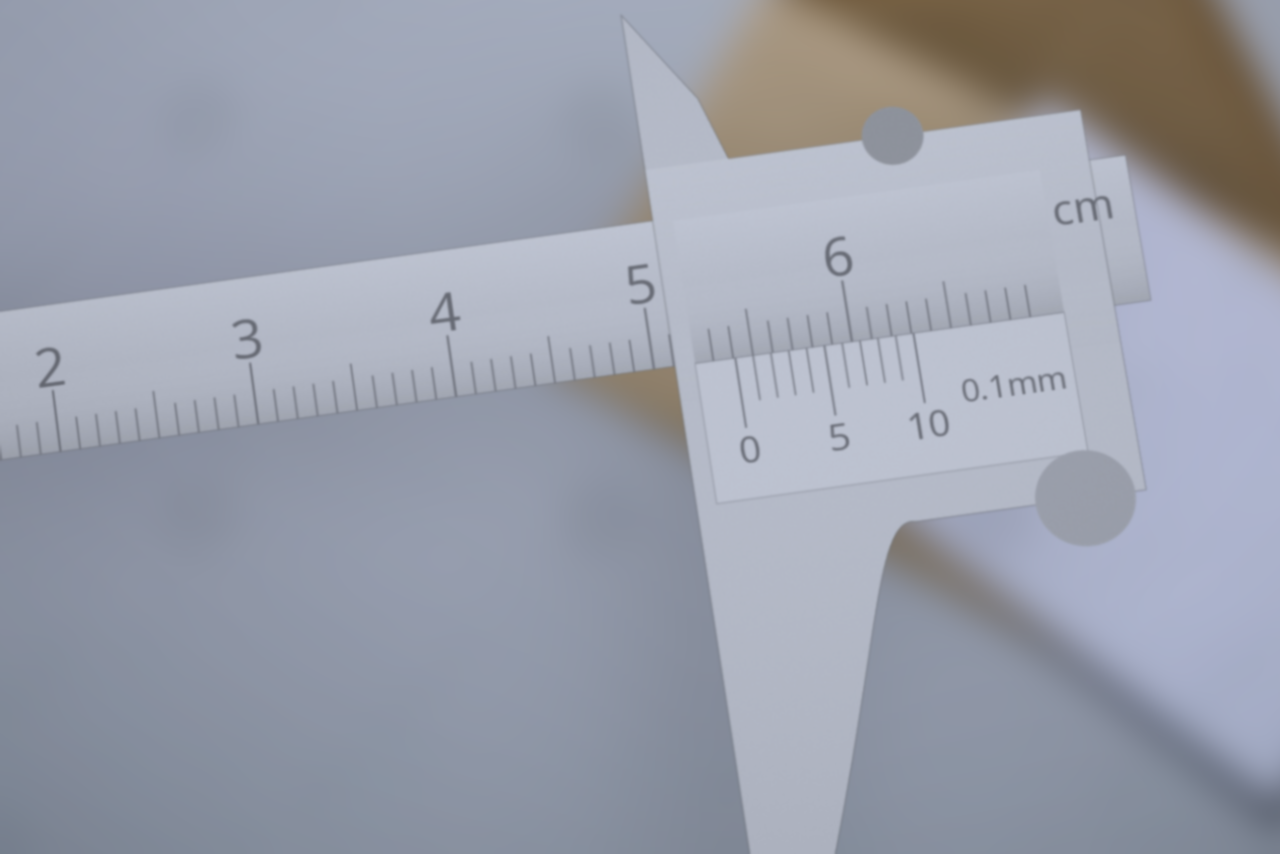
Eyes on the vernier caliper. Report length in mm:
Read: 54.1 mm
